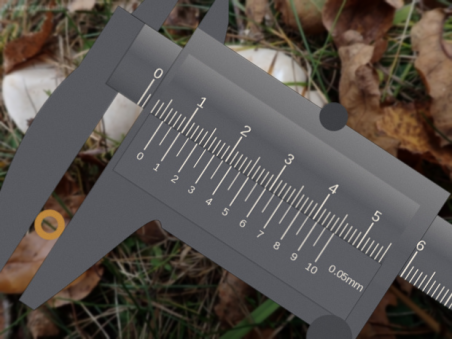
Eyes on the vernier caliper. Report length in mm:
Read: 5.8 mm
